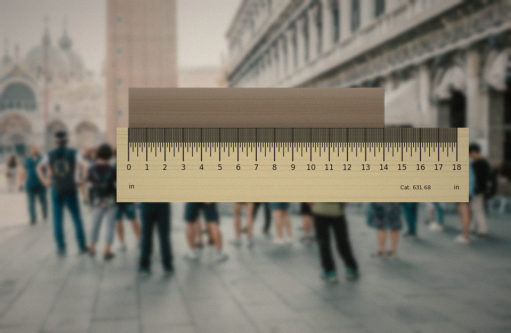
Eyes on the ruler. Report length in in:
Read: 14 in
